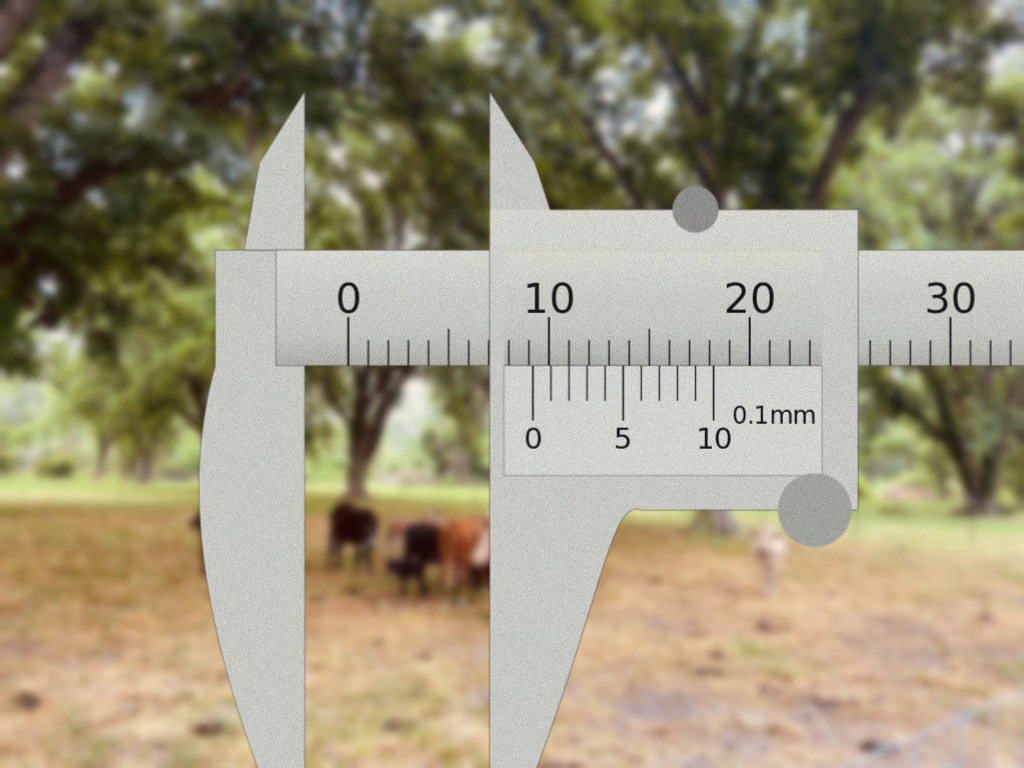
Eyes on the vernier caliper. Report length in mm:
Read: 9.2 mm
